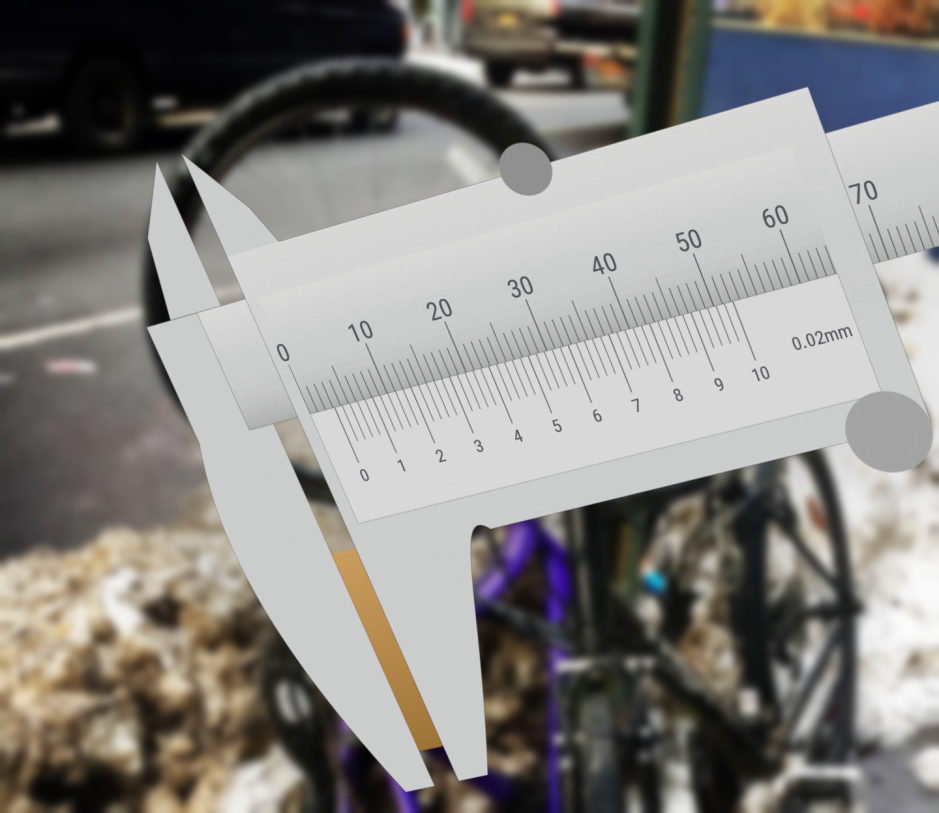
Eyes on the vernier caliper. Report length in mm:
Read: 3.2 mm
